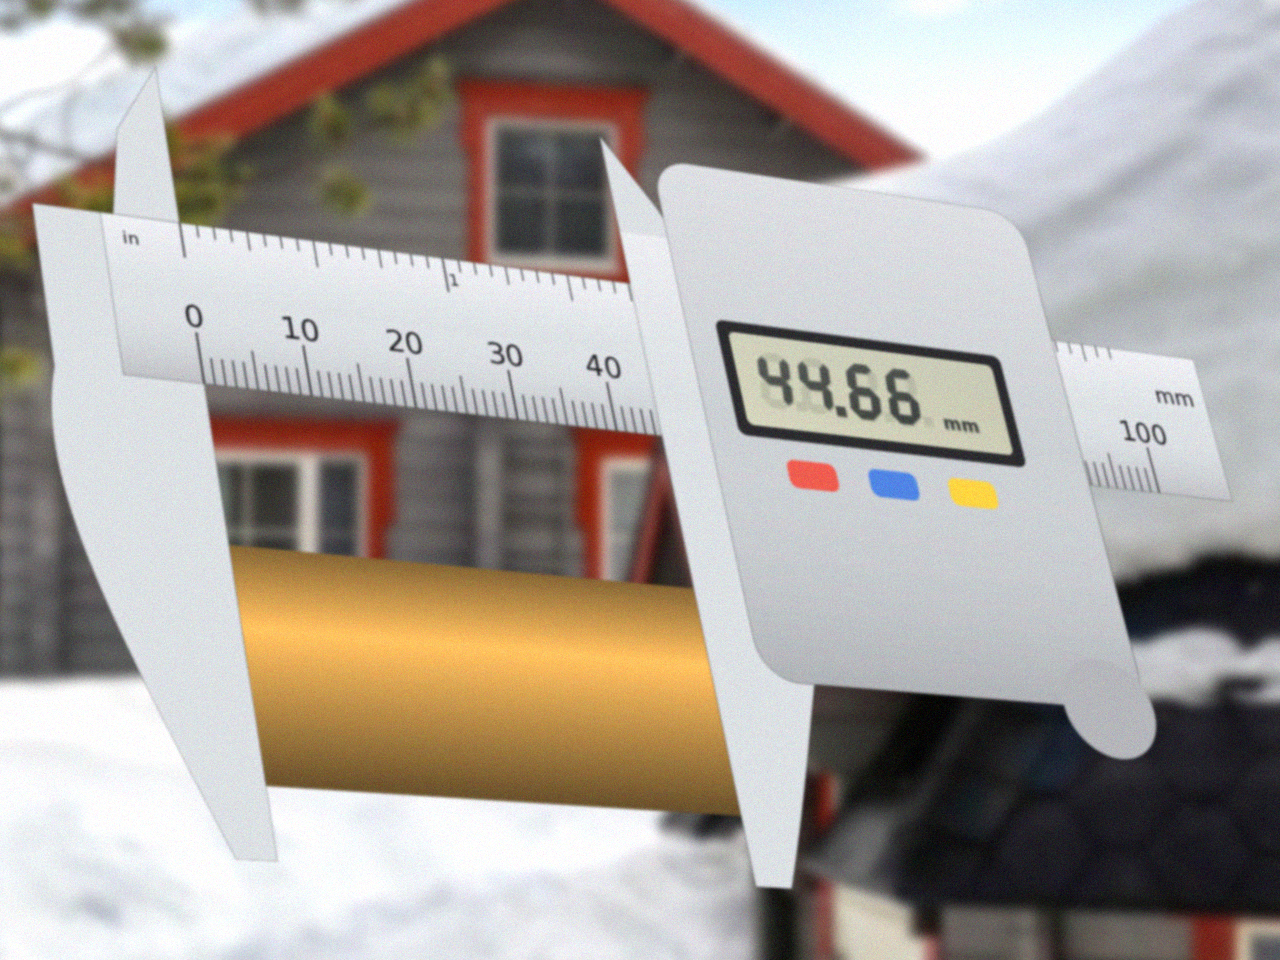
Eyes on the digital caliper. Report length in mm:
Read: 44.66 mm
